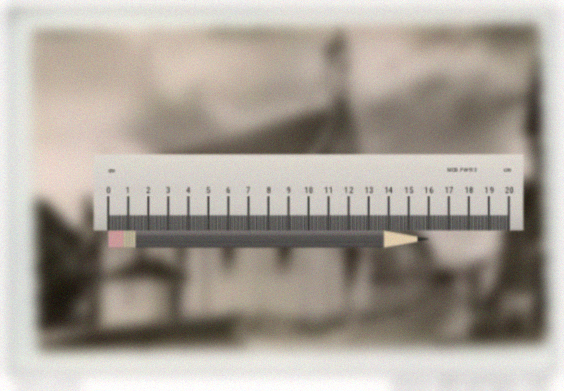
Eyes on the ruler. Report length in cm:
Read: 16 cm
